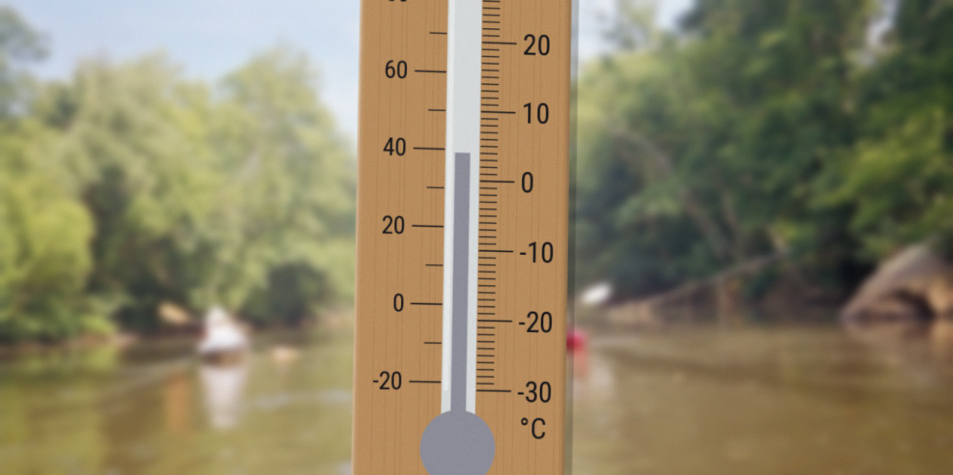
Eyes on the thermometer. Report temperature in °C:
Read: 4 °C
